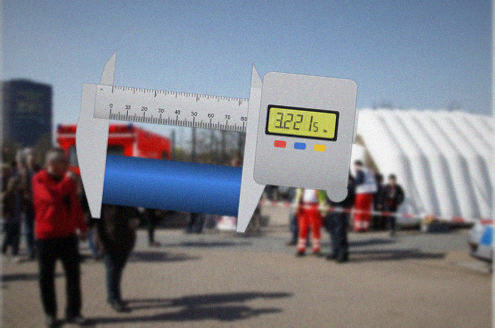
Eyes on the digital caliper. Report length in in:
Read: 3.2215 in
